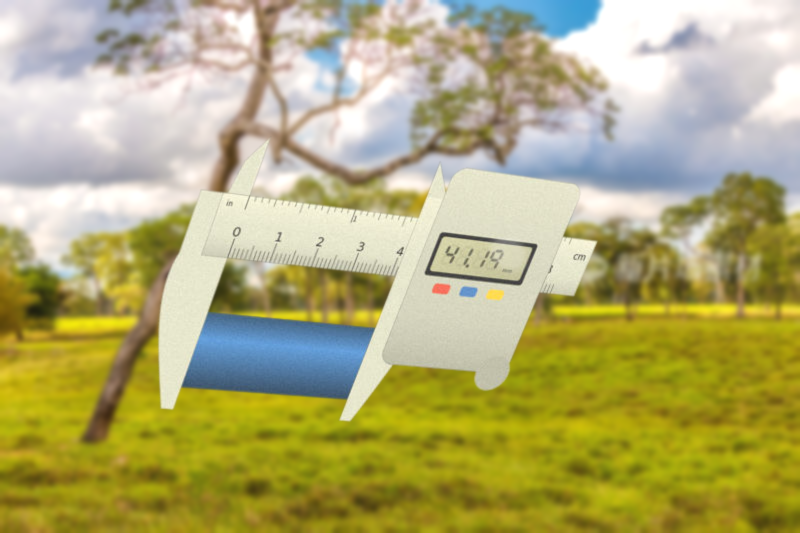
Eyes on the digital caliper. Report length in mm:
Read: 41.19 mm
